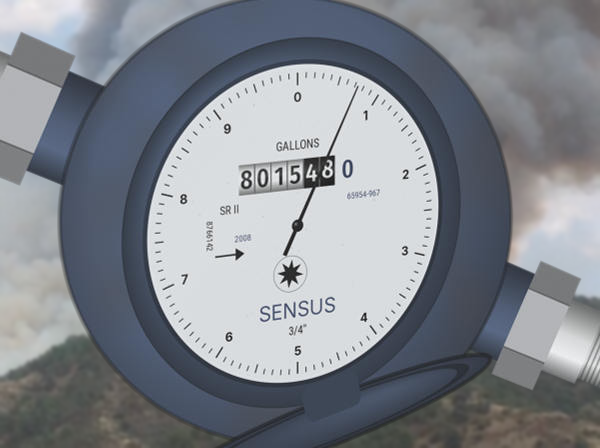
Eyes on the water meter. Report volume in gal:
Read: 8015480.7 gal
